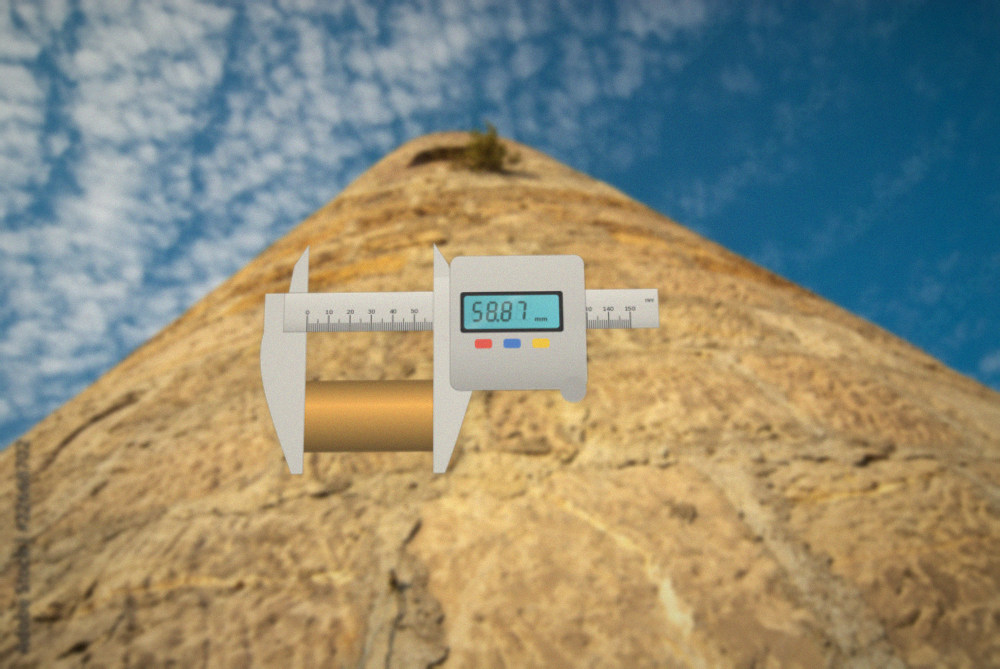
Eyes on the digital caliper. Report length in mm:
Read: 58.87 mm
